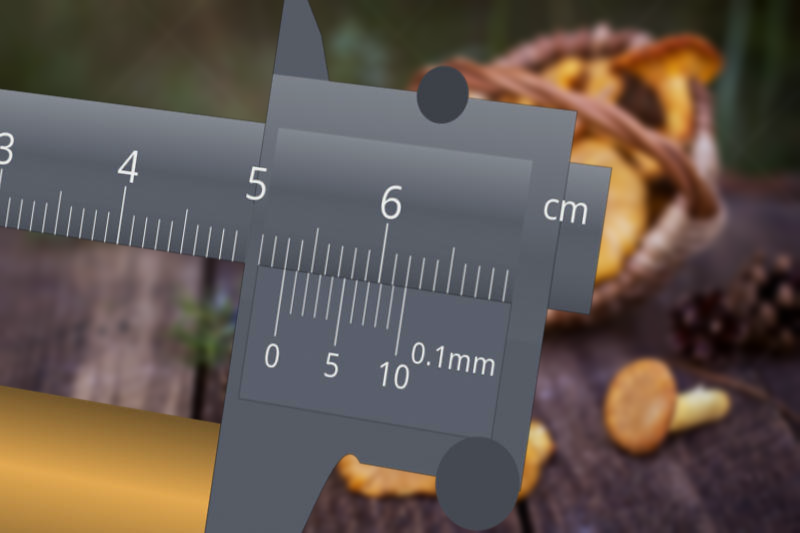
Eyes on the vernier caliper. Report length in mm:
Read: 53.0 mm
